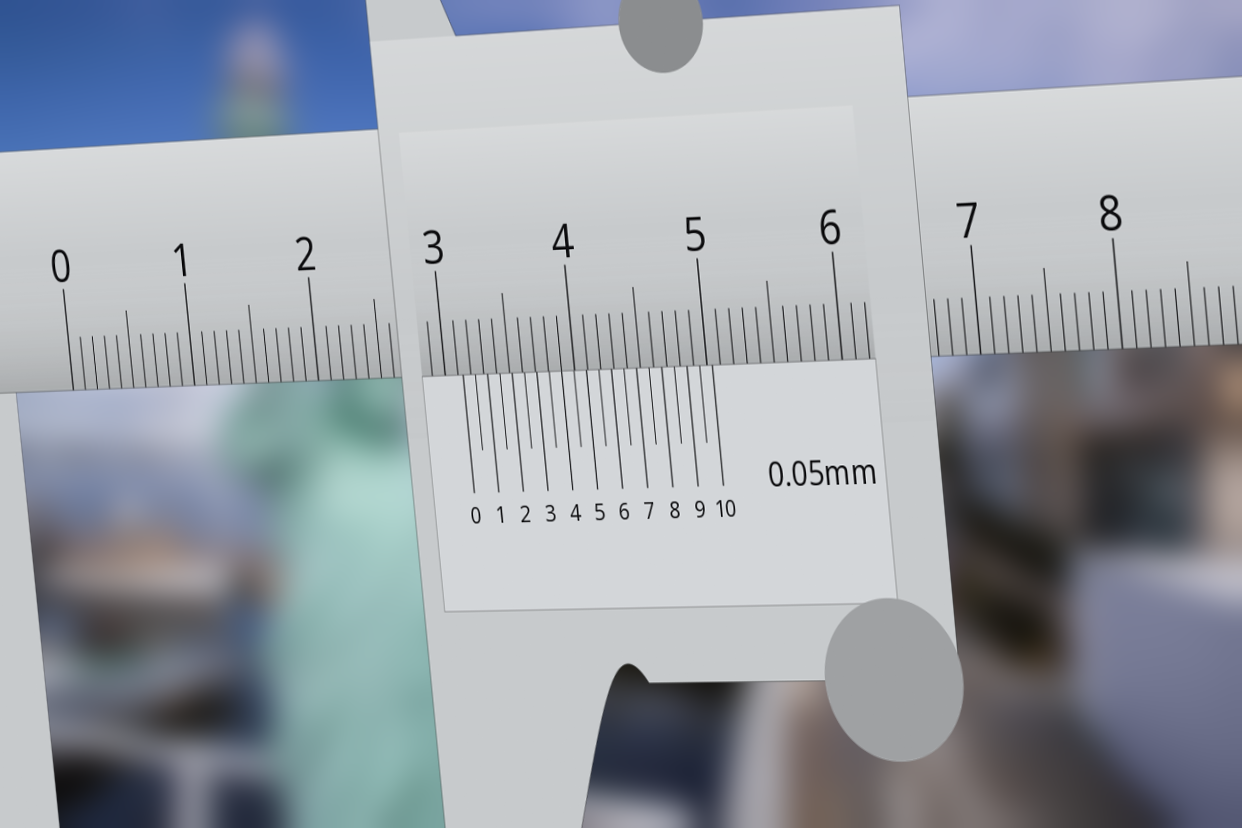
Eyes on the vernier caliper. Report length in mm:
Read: 31.4 mm
